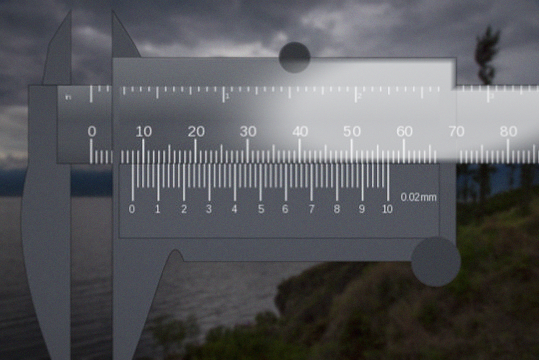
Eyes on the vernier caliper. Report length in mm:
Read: 8.0 mm
